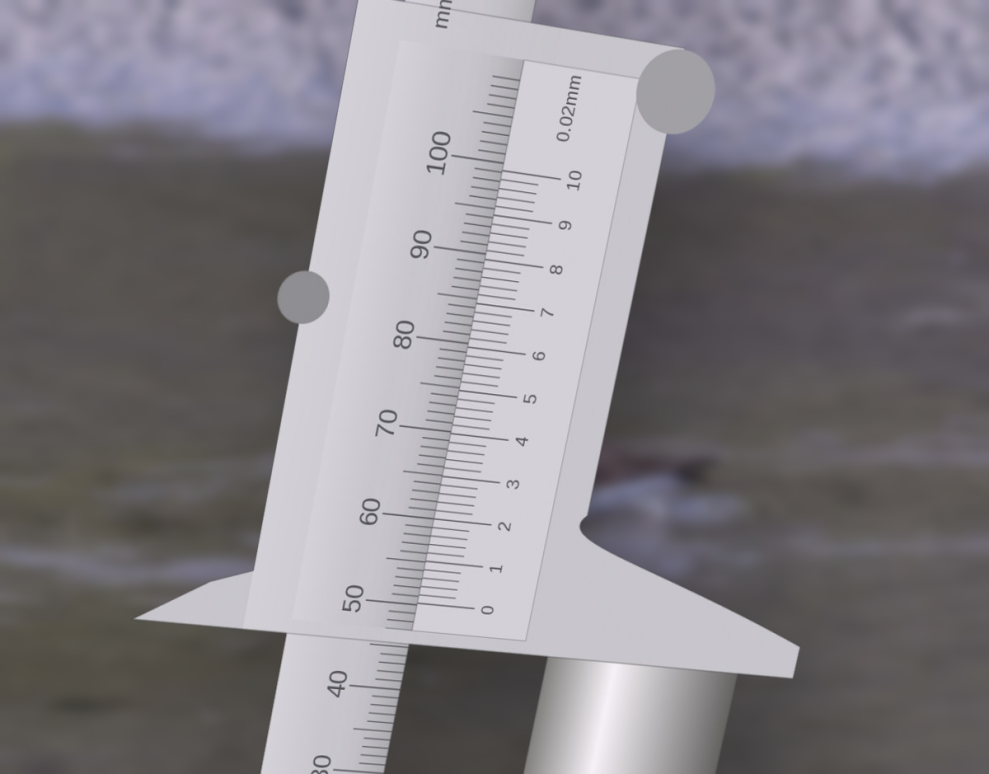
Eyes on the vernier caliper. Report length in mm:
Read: 50.2 mm
